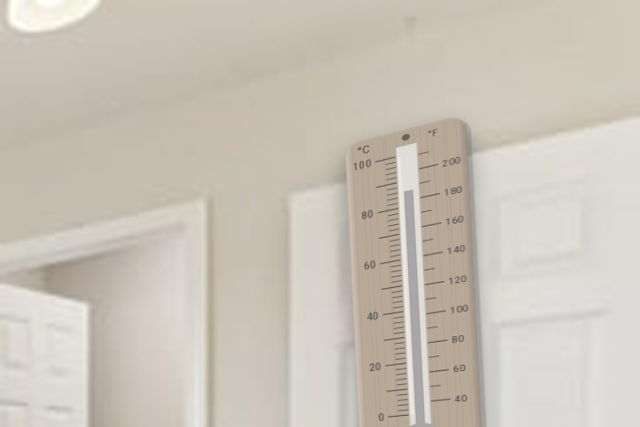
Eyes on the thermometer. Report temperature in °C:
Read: 86 °C
